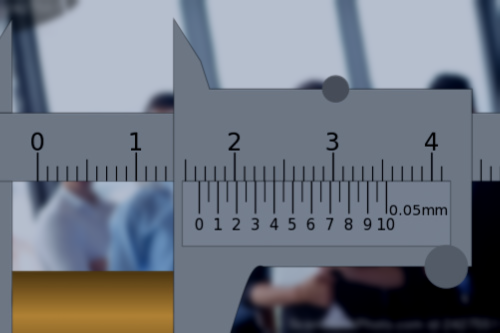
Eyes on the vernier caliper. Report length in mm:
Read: 16.4 mm
